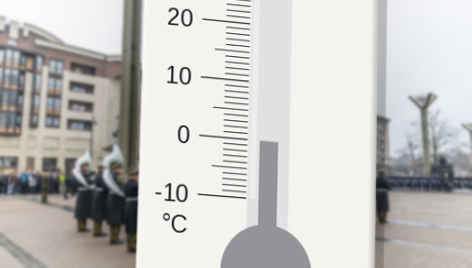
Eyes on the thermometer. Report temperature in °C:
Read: 0 °C
